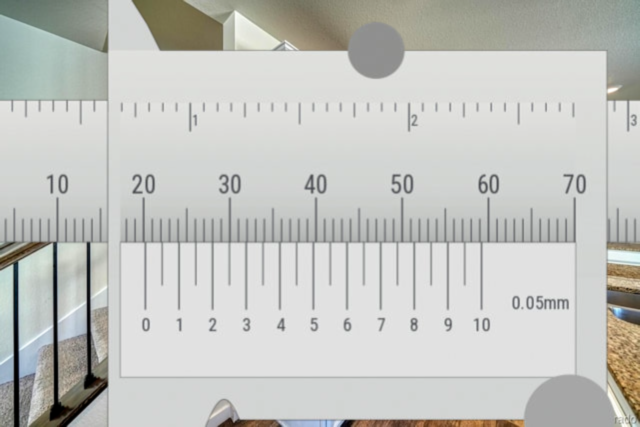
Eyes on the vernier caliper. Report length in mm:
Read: 20.2 mm
